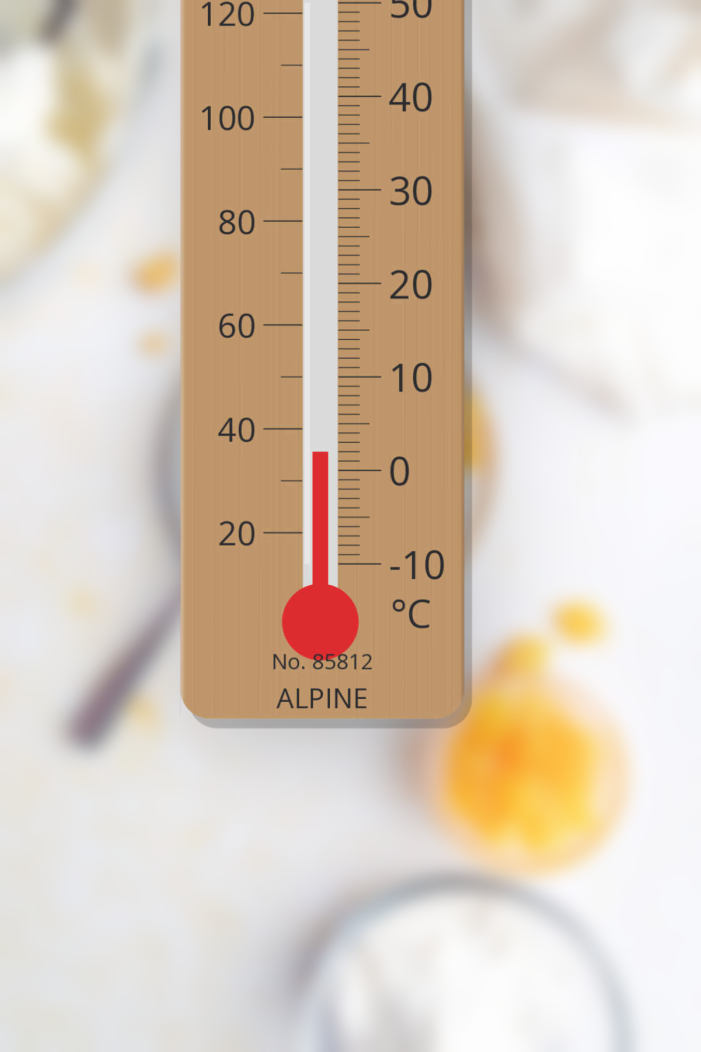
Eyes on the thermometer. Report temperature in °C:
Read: 2 °C
